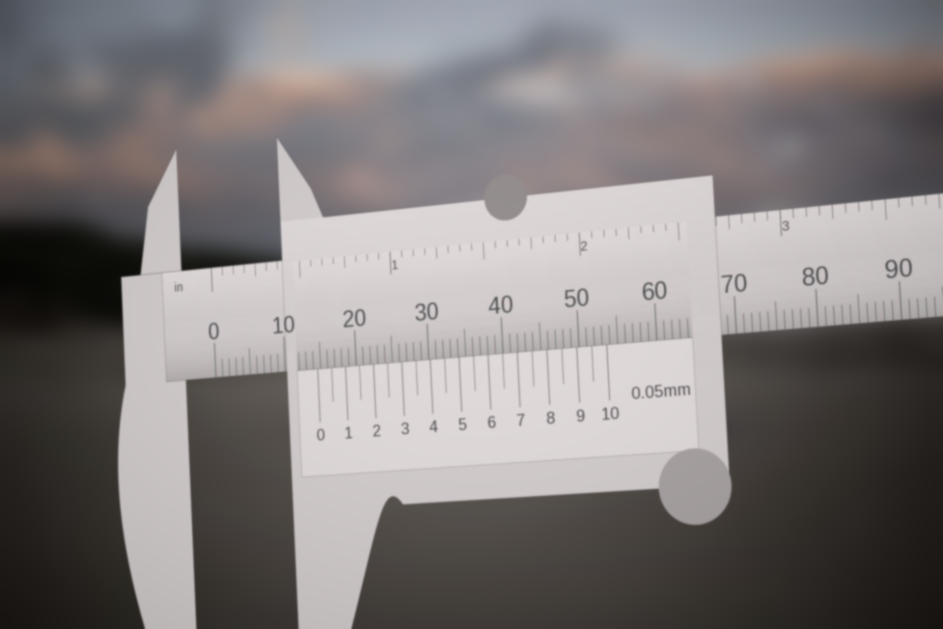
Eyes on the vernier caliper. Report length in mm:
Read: 14.6 mm
